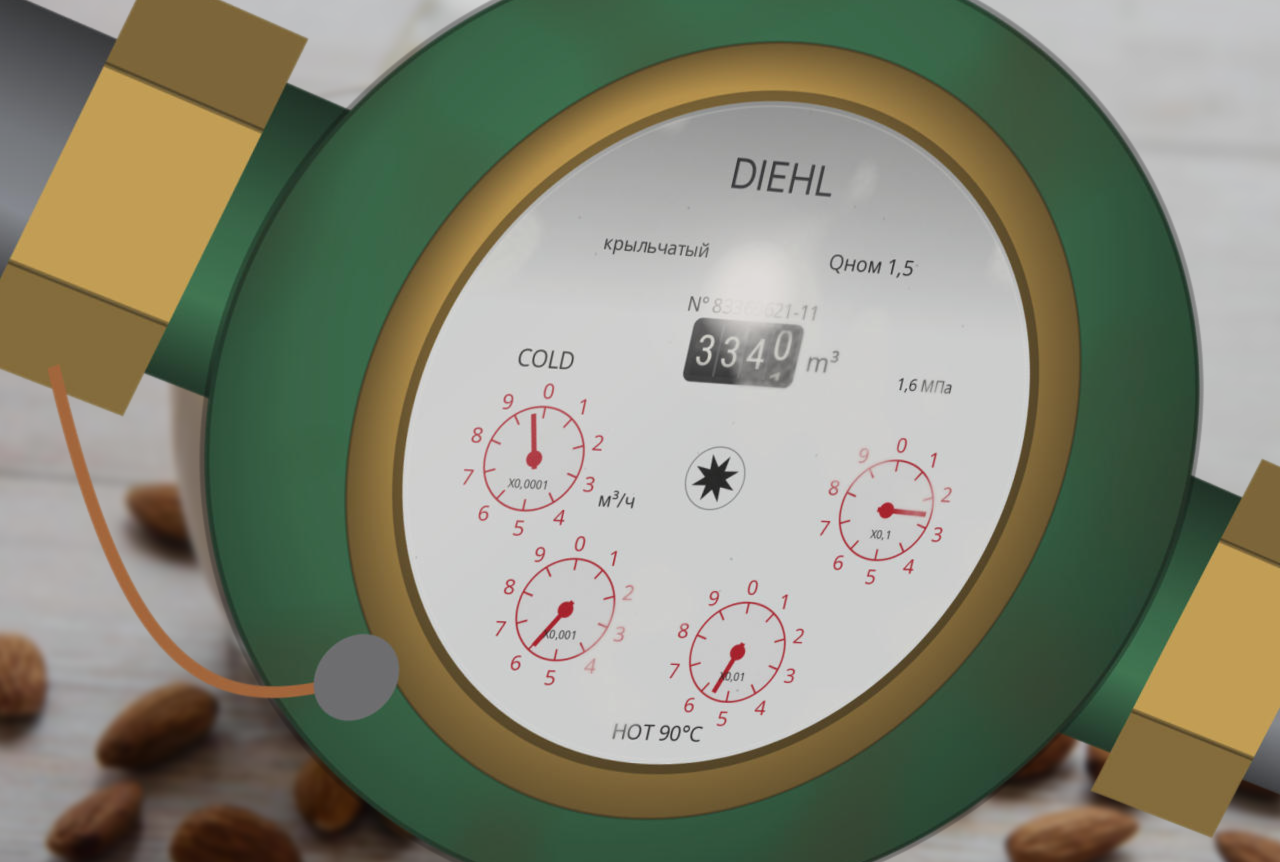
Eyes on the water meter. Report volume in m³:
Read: 3340.2559 m³
